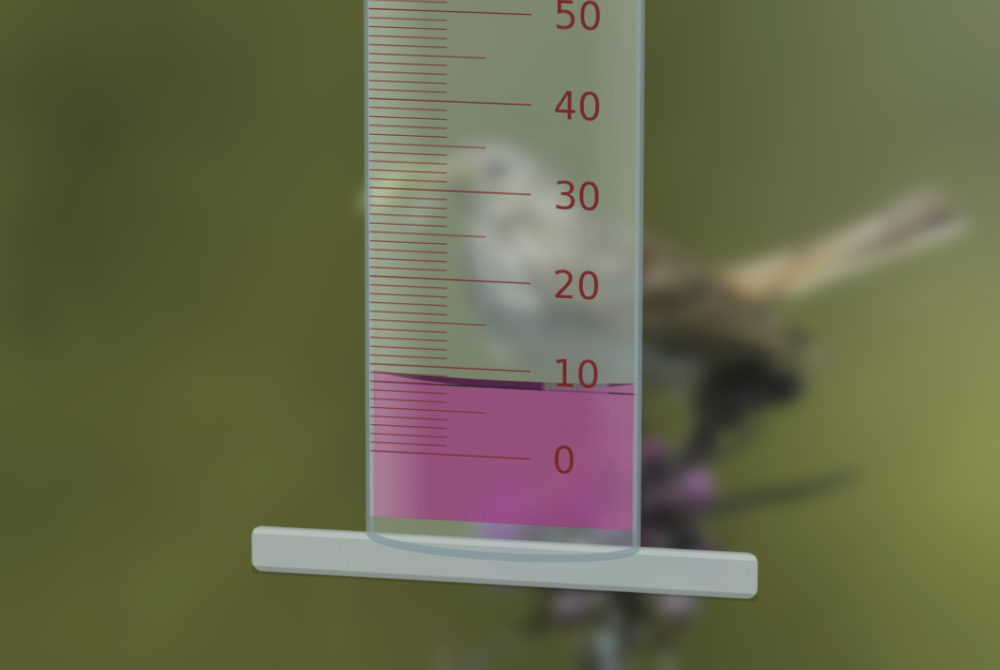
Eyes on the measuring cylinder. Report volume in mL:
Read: 8 mL
